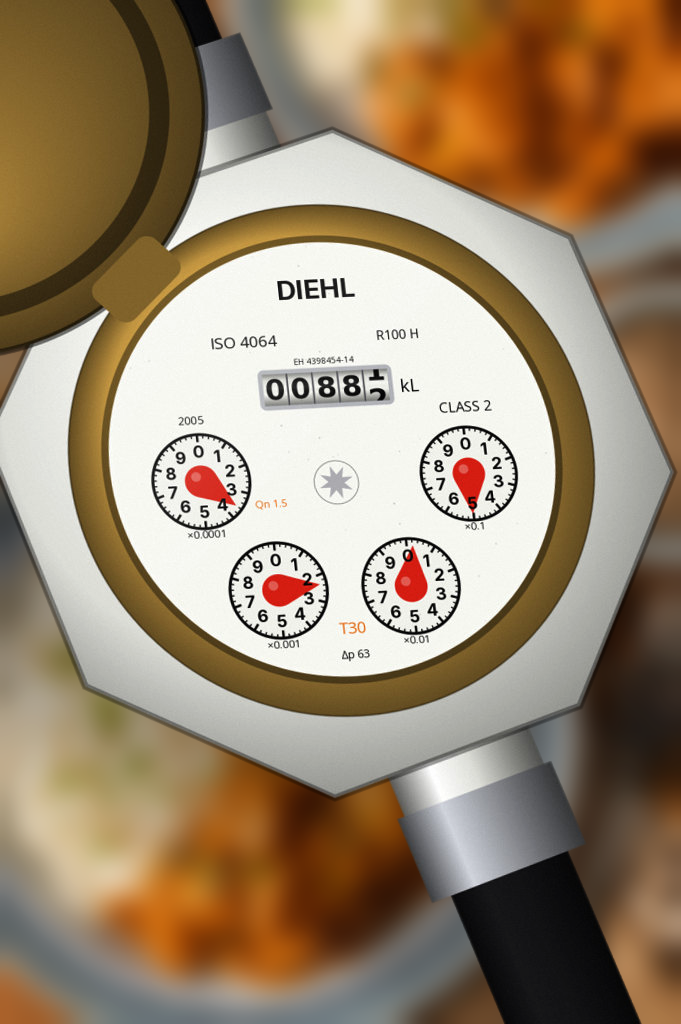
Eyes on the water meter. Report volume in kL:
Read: 881.5023 kL
